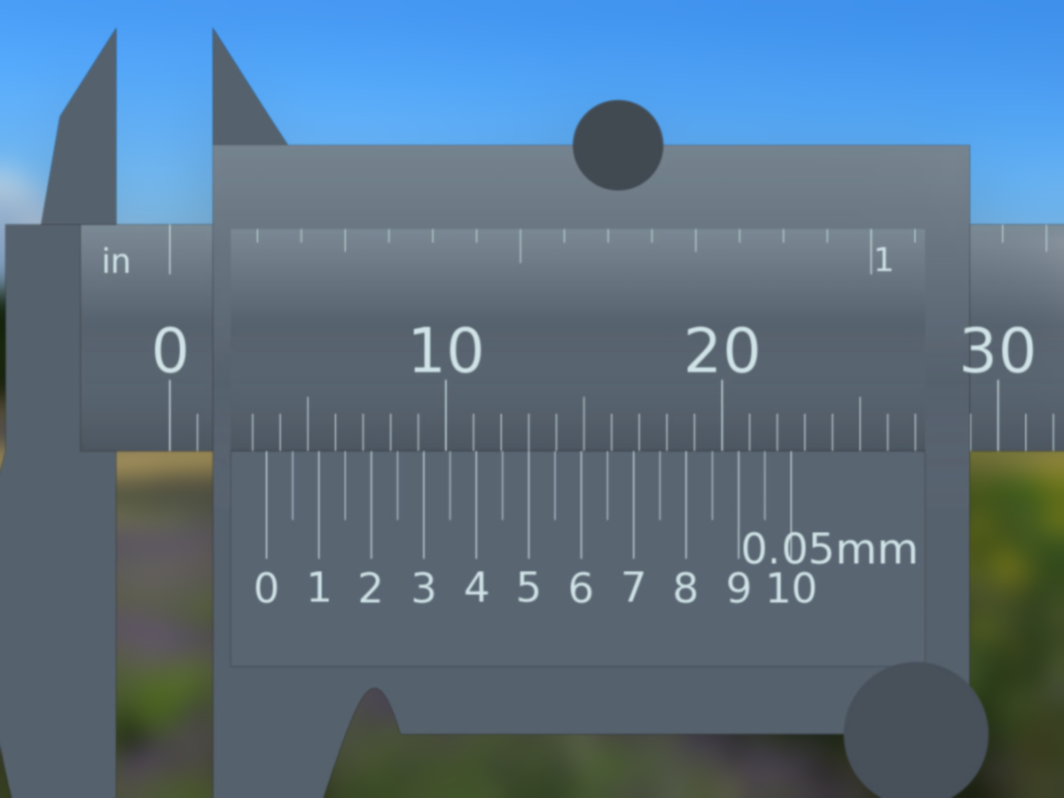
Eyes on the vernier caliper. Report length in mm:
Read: 3.50 mm
